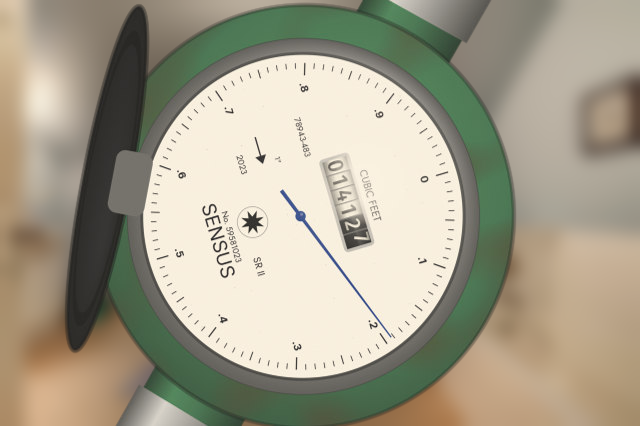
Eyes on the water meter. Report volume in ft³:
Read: 14127.19 ft³
